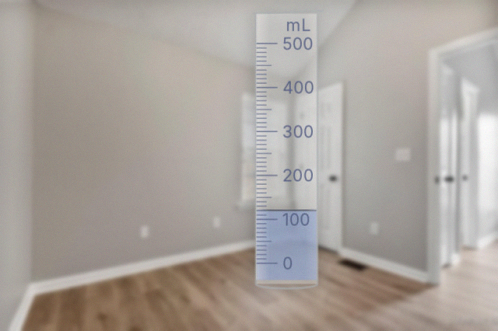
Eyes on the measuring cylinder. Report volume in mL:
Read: 120 mL
